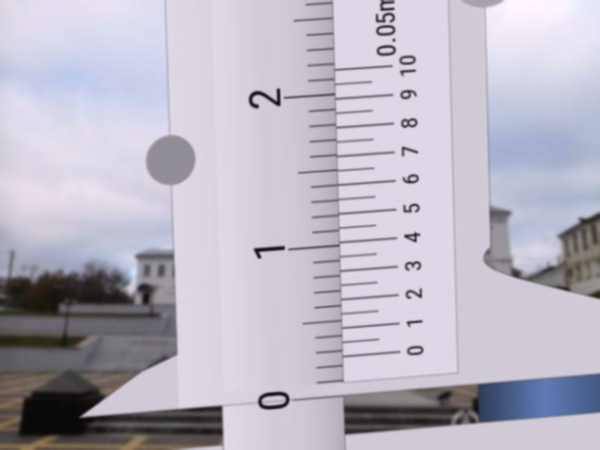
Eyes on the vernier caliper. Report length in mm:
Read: 2.6 mm
